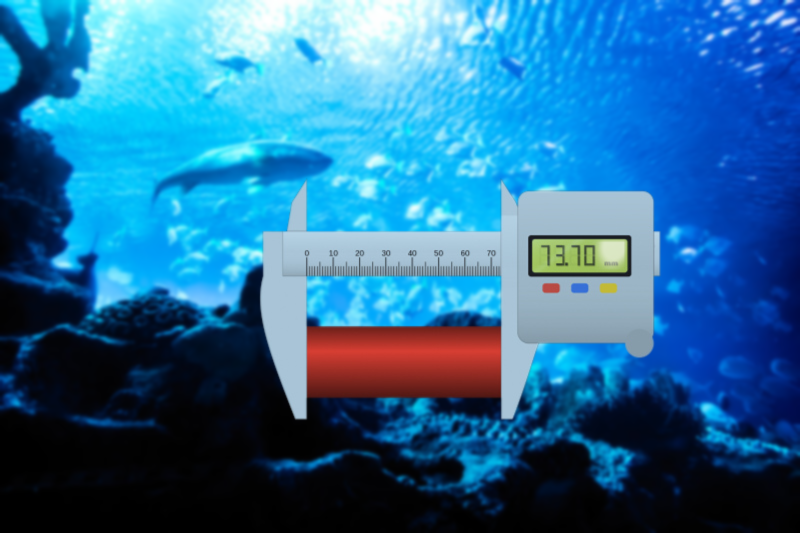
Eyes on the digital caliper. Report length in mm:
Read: 73.70 mm
